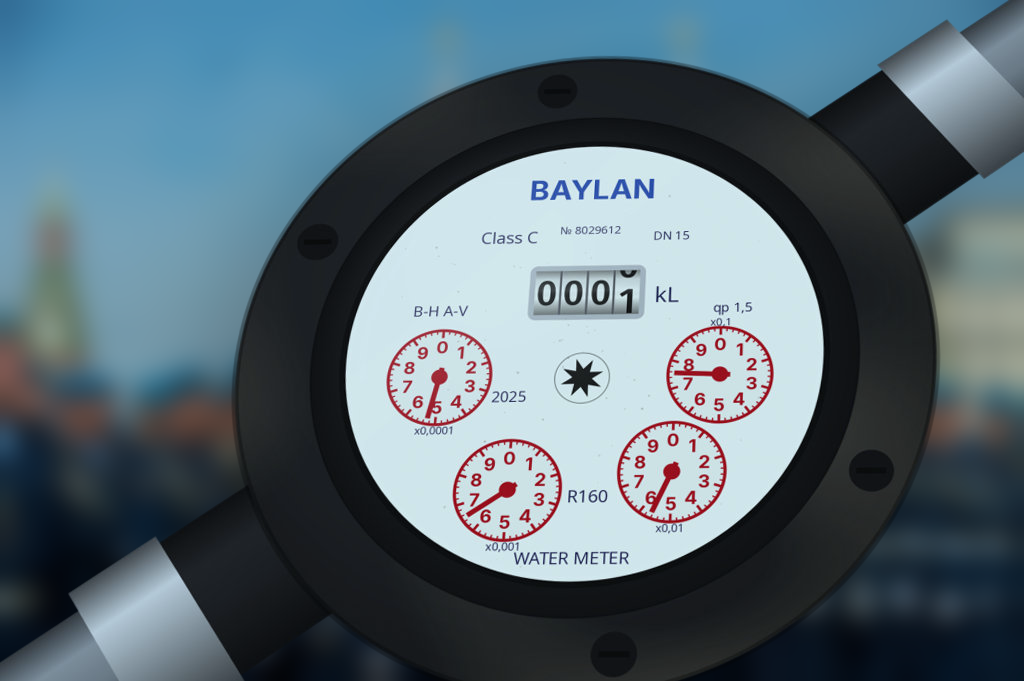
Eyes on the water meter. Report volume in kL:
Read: 0.7565 kL
